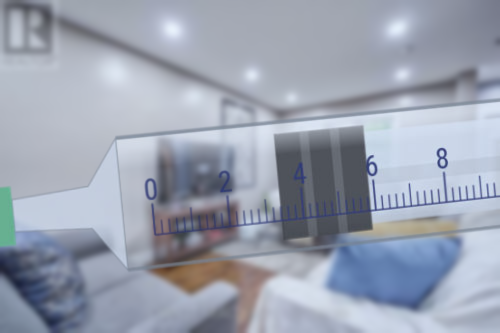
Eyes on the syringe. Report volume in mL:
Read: 3.4 mL
